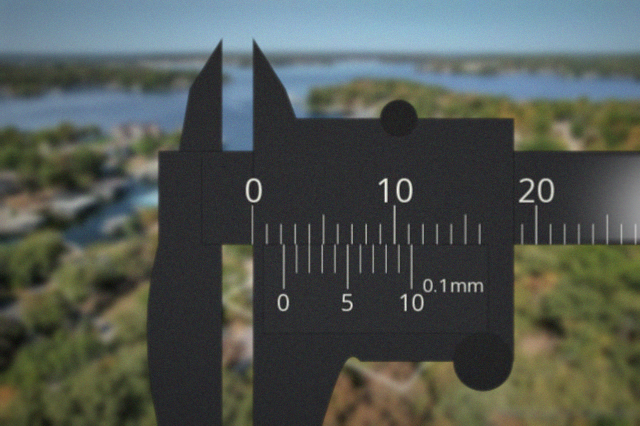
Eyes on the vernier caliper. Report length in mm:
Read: 2.2 mm
